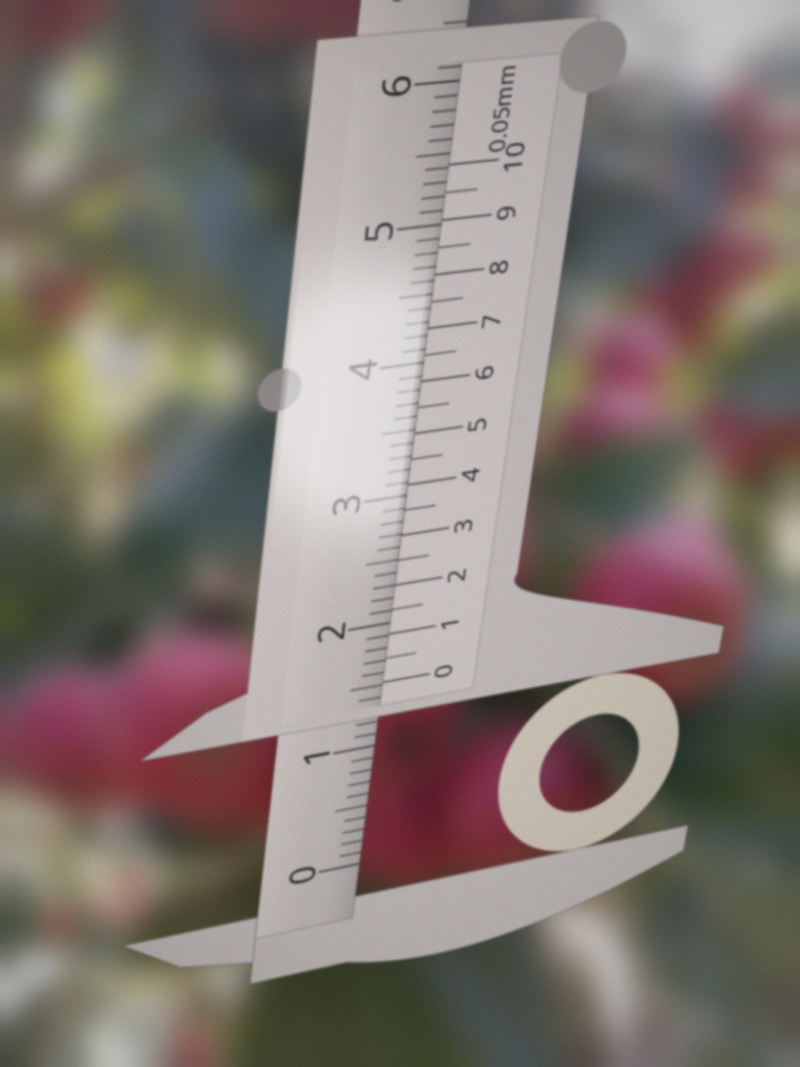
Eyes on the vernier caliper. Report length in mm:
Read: 15.2 mm
